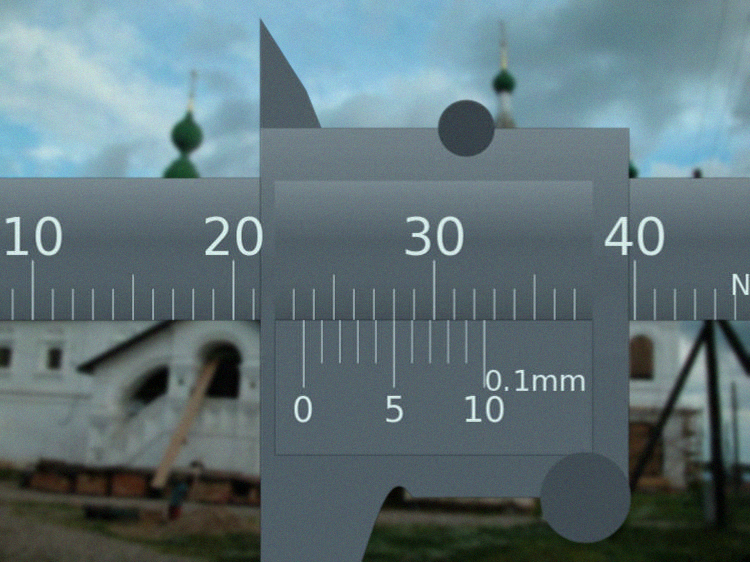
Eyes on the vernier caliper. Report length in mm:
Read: 23.5 mm
